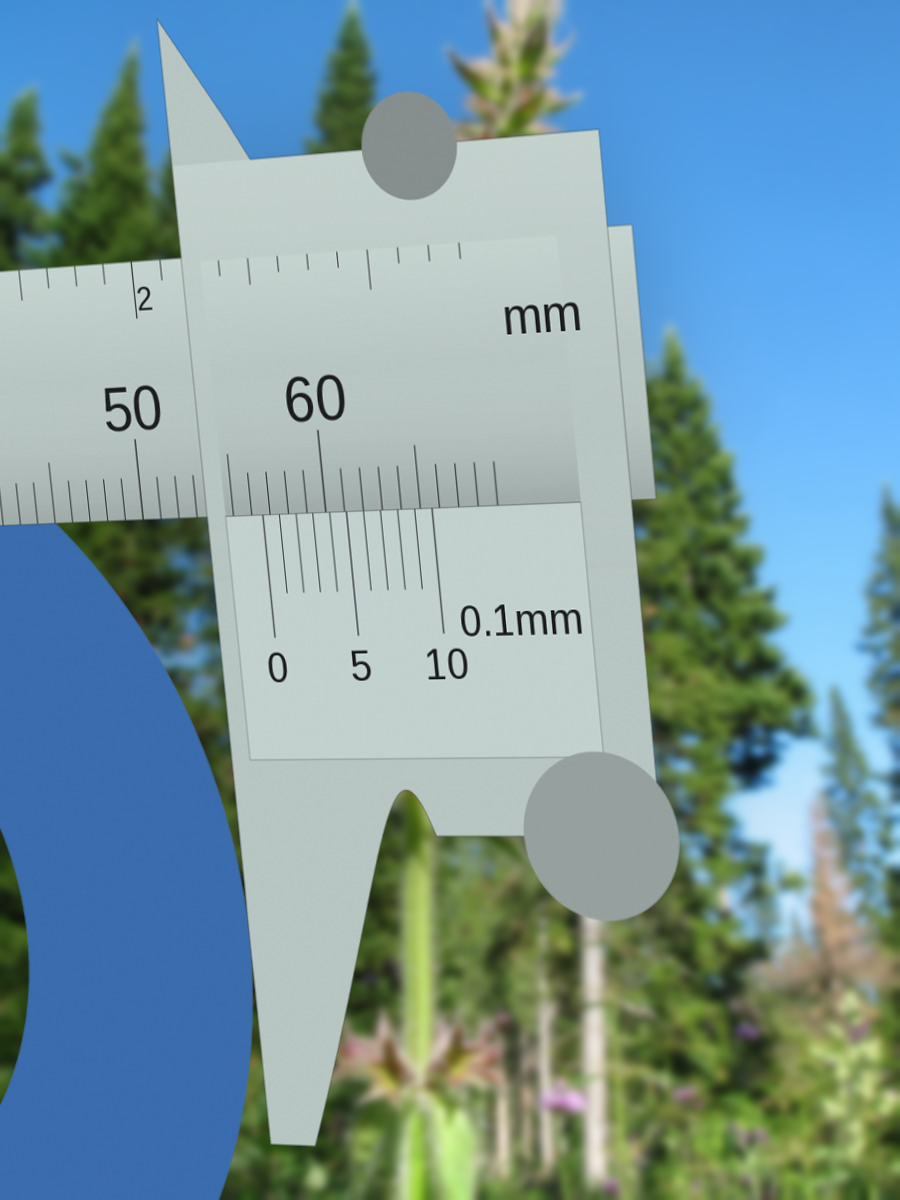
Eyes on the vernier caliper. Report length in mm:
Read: 56.6 mm
